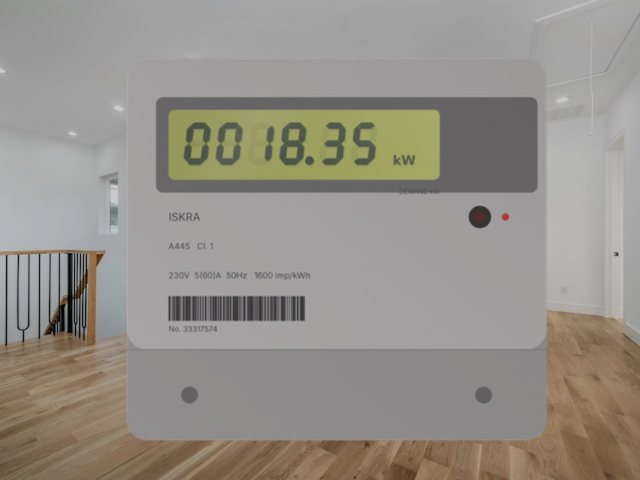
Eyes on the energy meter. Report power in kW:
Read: 18.35 kW
